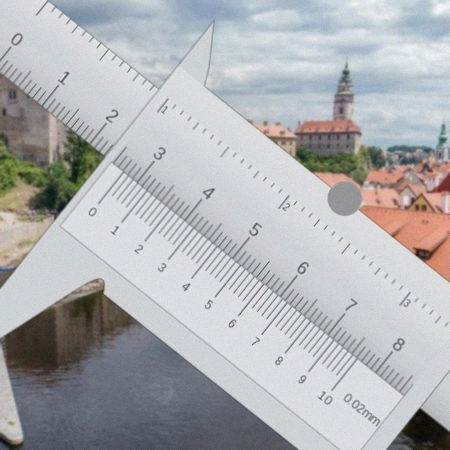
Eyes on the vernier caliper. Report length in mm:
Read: 27.2 mm
